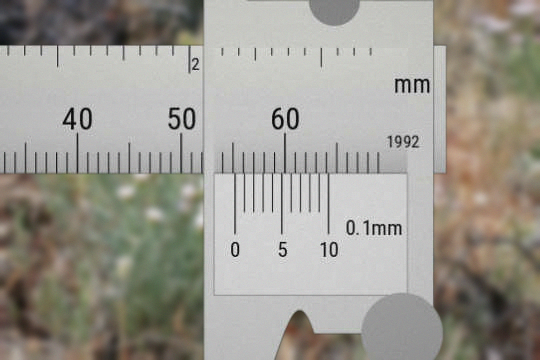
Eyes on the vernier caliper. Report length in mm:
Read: 55.2 mm
